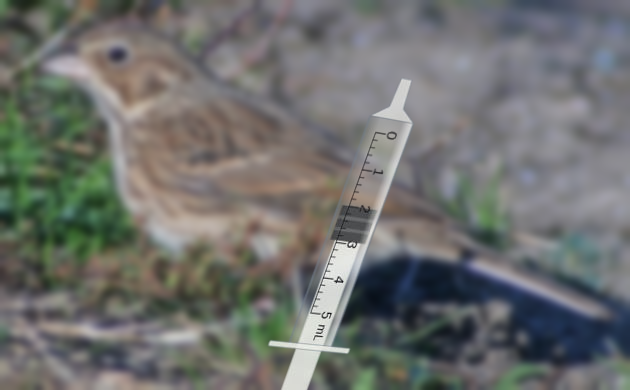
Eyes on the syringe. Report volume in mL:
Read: 2 mL
